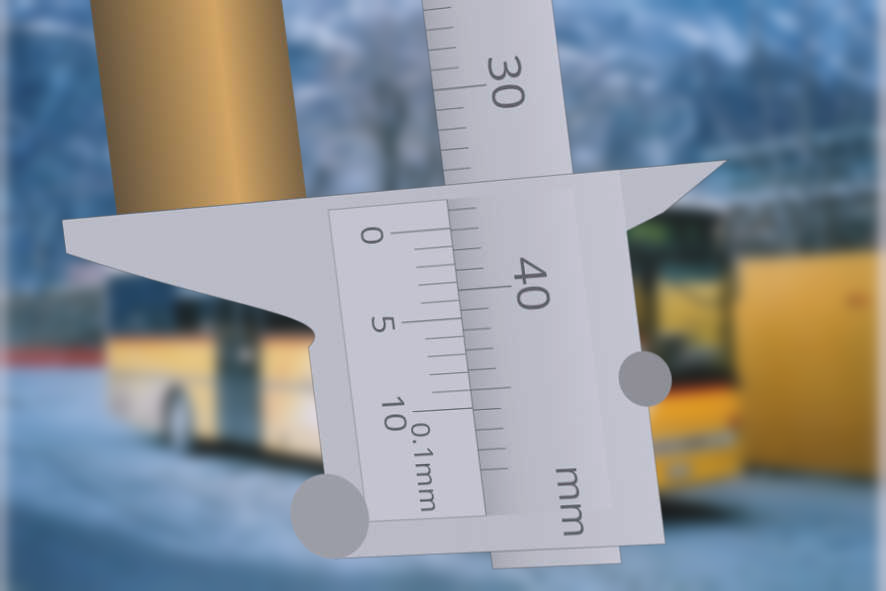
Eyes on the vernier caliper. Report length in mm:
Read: 36.9 mm
